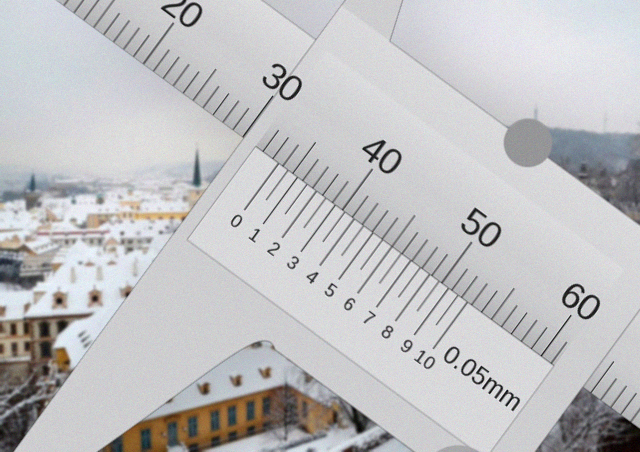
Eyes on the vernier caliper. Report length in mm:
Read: 33.6 mm
